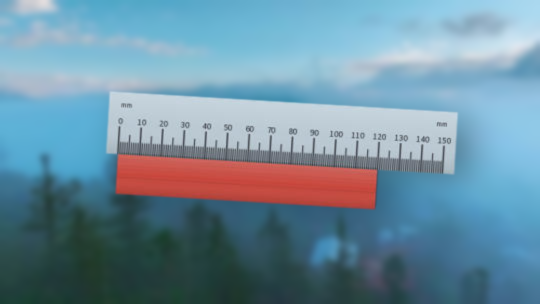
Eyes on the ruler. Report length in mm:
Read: 120 mm
